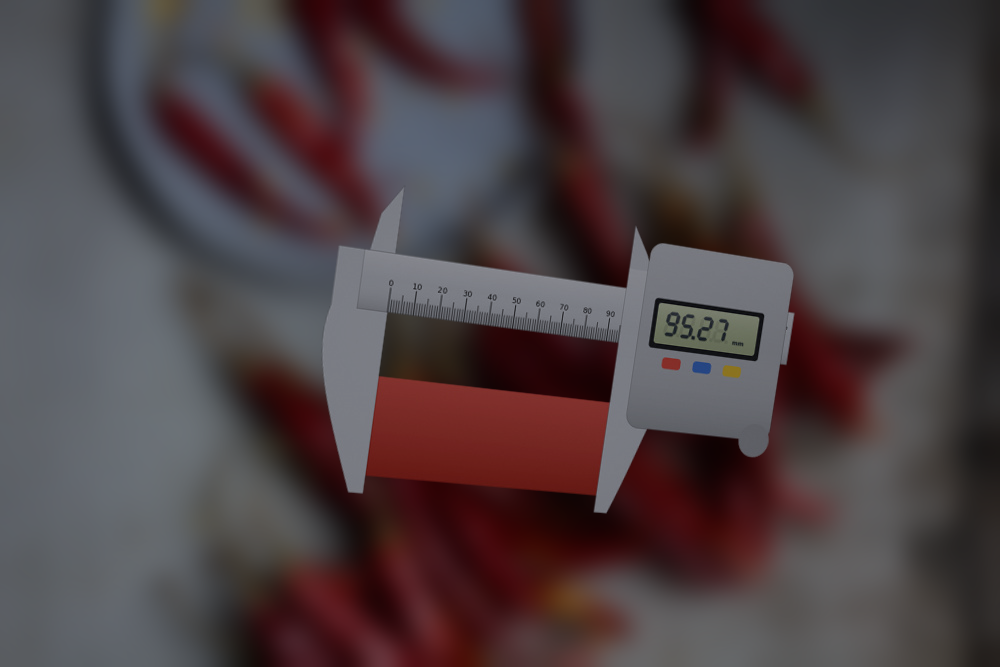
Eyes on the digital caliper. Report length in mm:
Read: 95.27 mm
